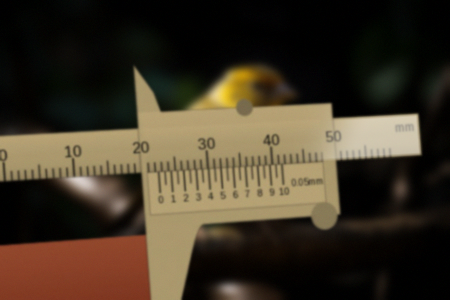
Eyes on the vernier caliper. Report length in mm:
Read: 22.5 mm
